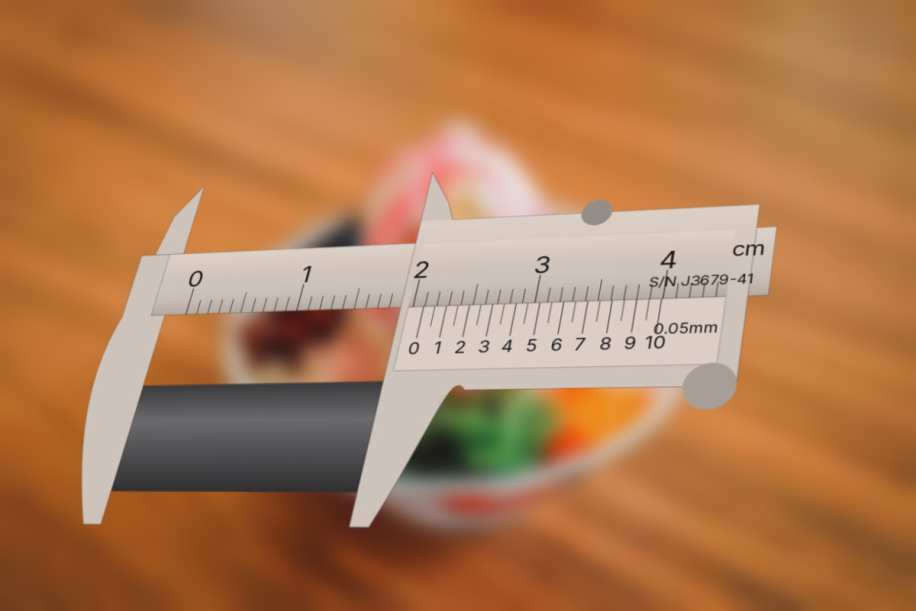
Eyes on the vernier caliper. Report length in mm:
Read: 20.9 mm
